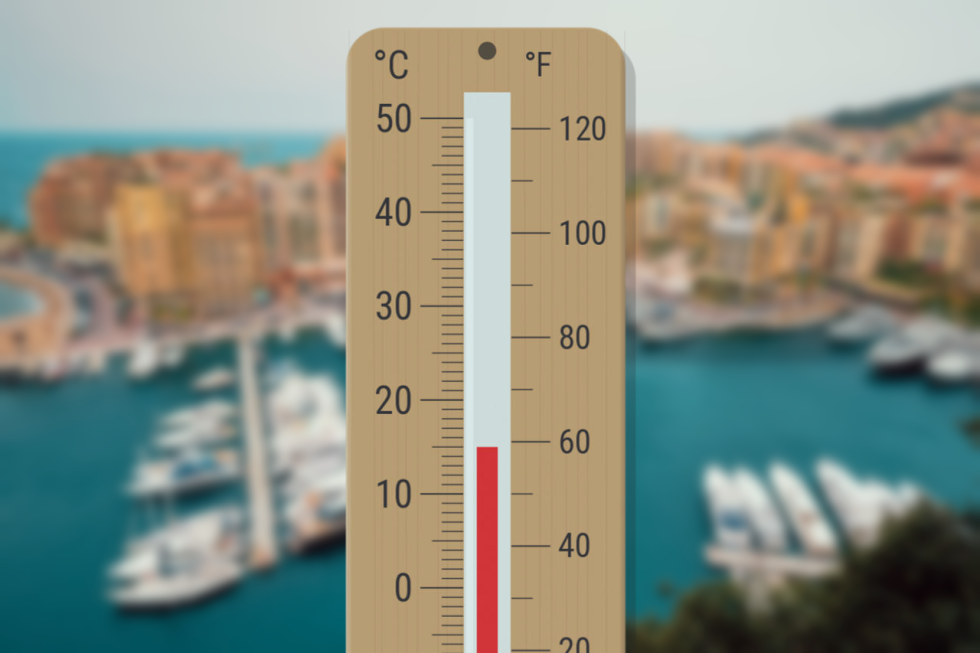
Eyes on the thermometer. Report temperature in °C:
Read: 15 °C
